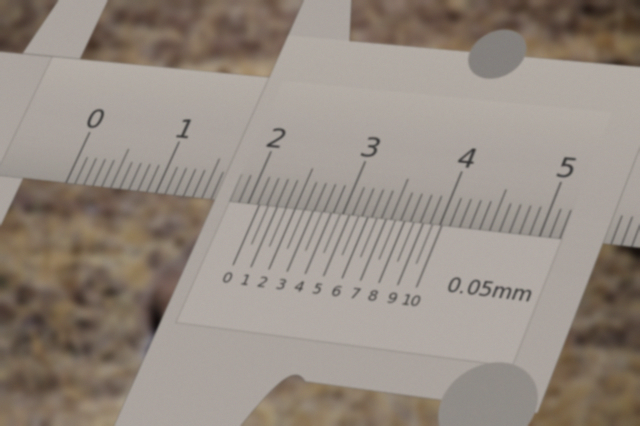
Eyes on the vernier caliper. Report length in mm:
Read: 21.2 mm
